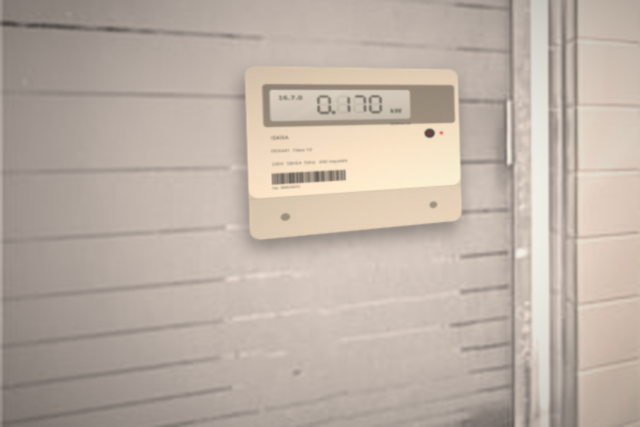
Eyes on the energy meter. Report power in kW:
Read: 0.170 kW
